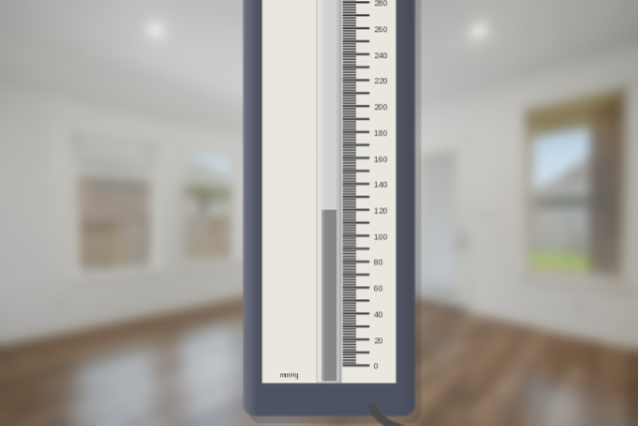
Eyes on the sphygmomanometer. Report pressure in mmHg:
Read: 120 mmHg
